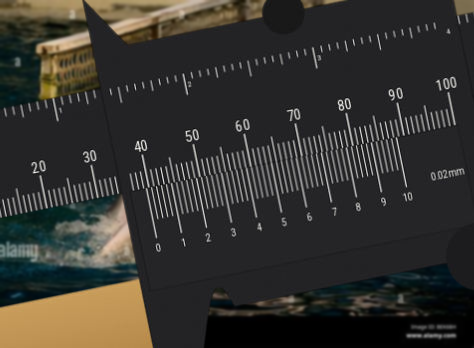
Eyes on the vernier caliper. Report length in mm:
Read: 39.5 mm
